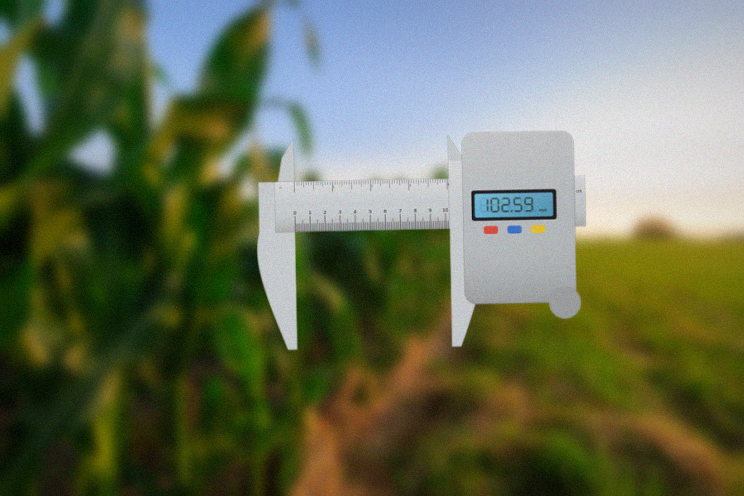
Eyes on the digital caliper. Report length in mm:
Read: 102.59 mm
